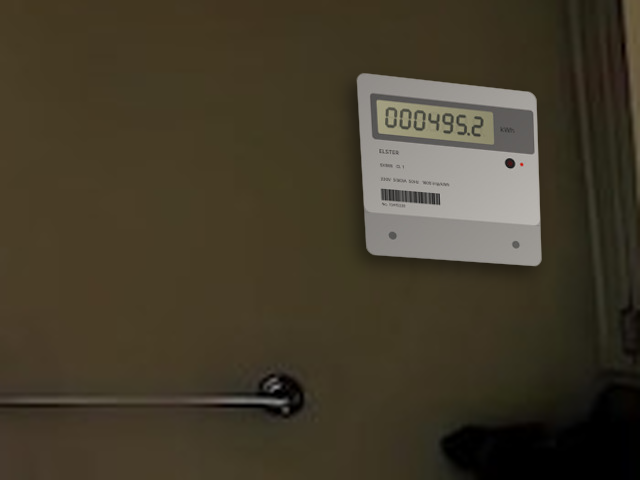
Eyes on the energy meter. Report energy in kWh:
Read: 495.2 kWh
